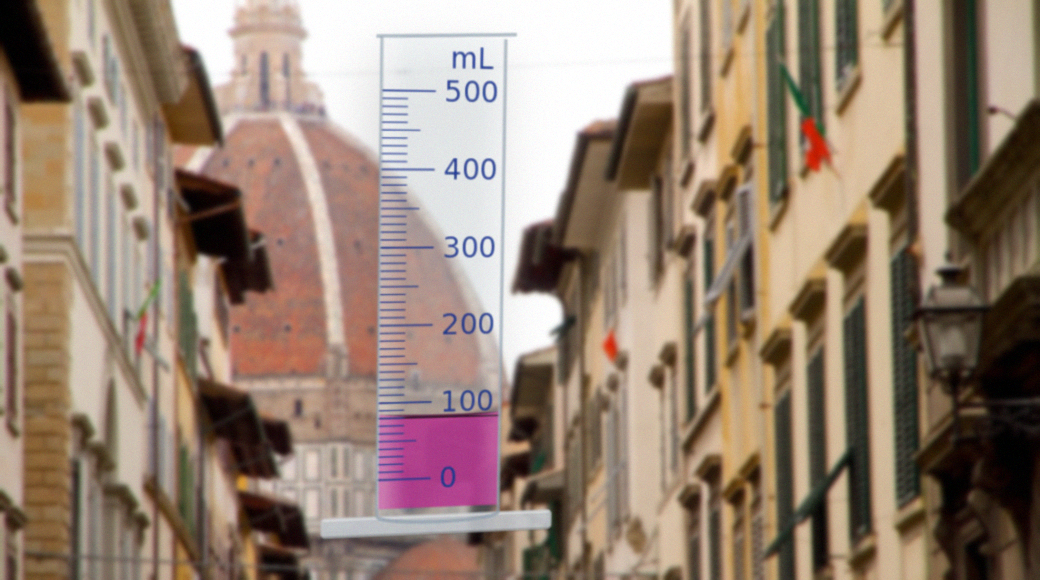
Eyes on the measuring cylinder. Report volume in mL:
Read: 80 mL
